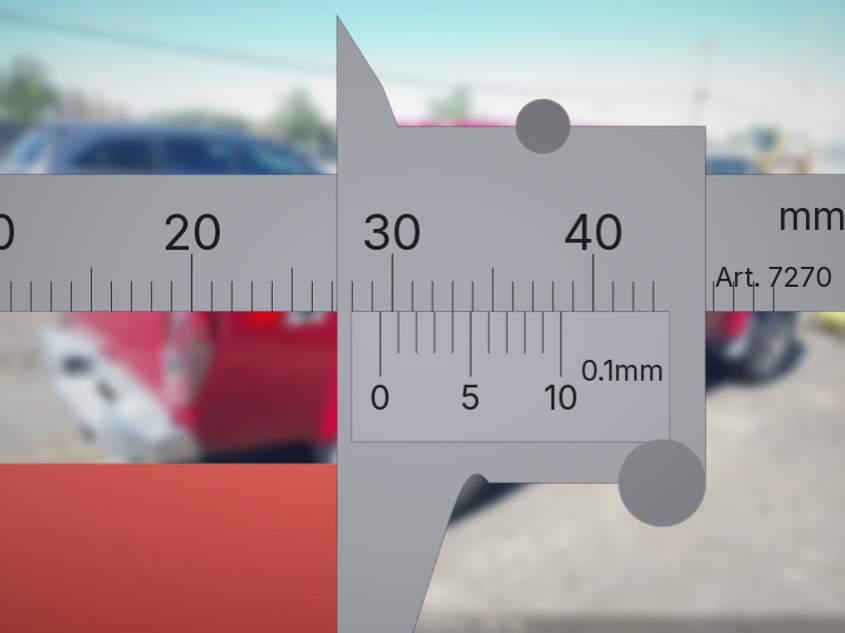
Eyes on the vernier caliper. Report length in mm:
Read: 29.4 mm
